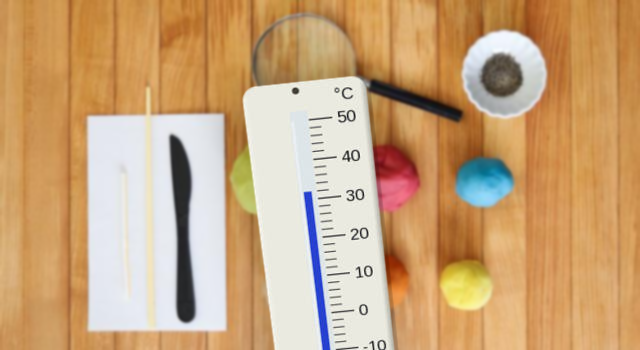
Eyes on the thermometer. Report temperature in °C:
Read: 32 °C
